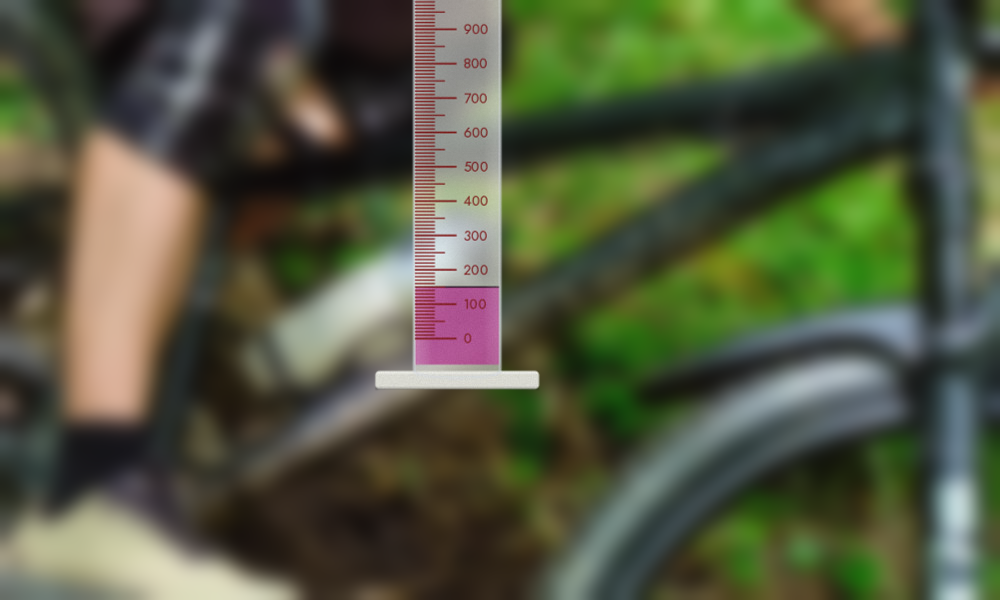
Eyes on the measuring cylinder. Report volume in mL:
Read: 150 mL
